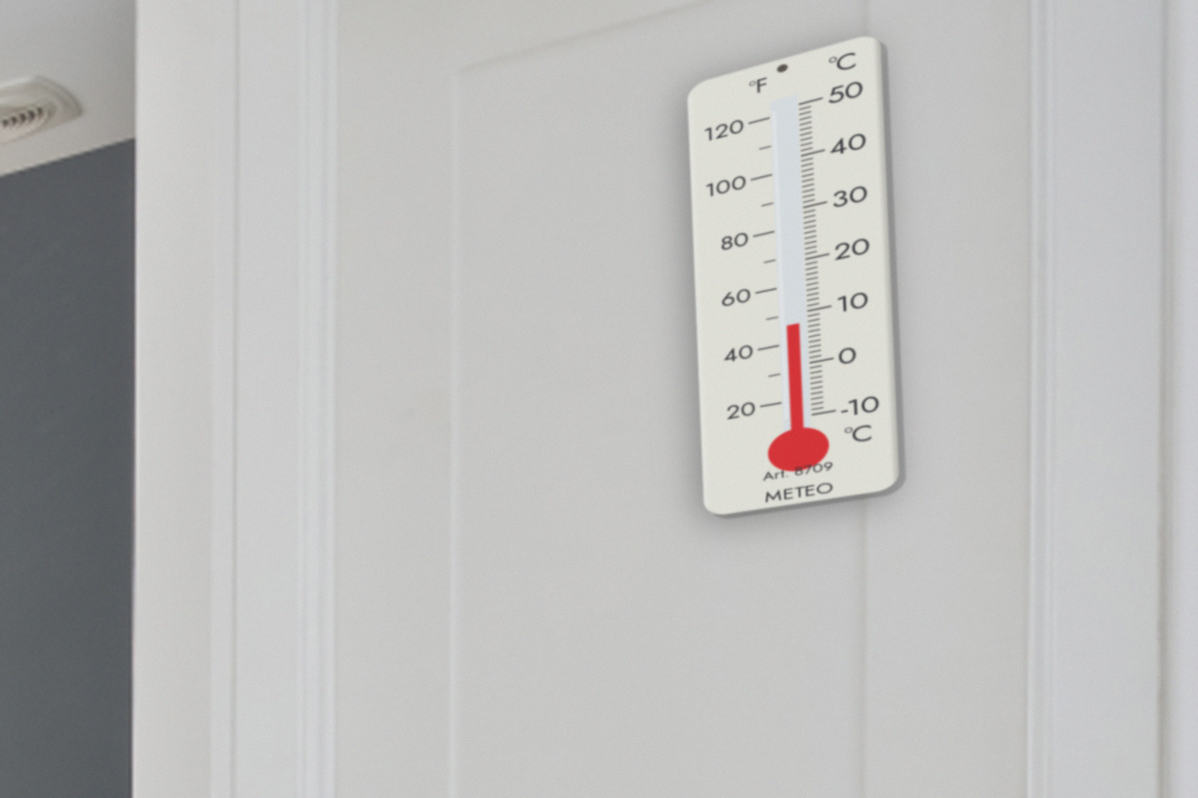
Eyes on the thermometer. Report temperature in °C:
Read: 8 °C
